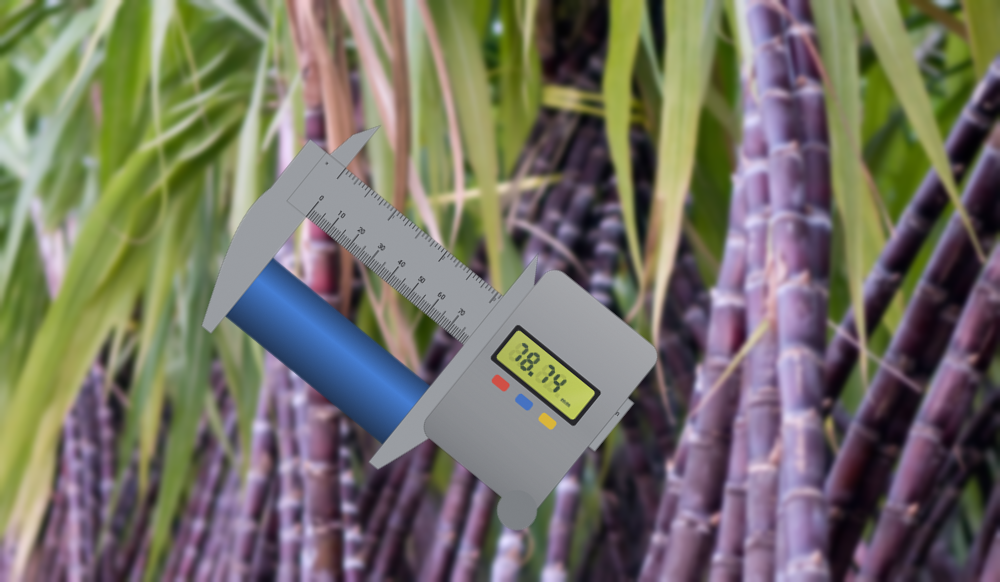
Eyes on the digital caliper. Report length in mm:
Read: 78.74 mm
